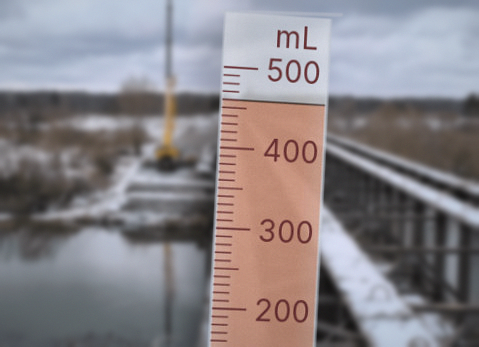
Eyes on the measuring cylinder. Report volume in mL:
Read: 460 mL
